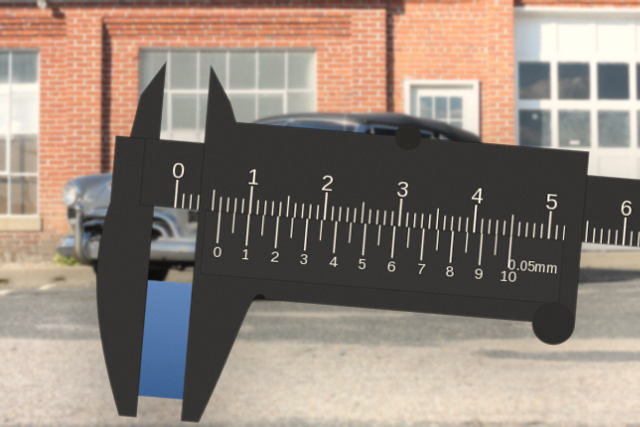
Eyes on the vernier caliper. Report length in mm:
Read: 6.0 mm
